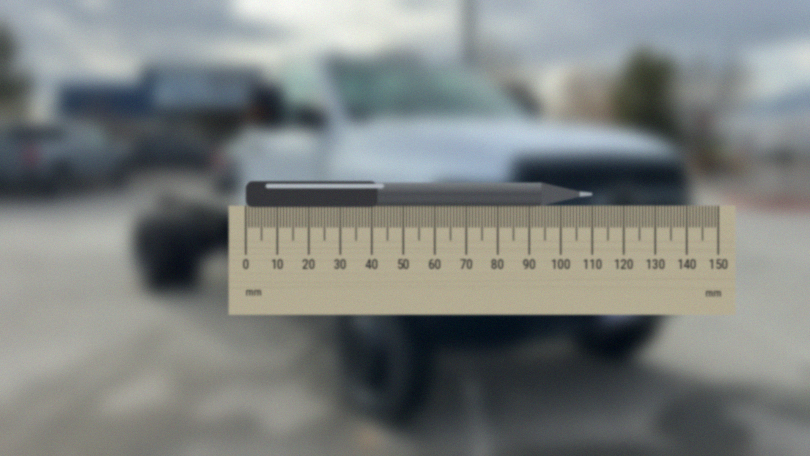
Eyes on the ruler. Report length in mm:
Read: 110 mm
